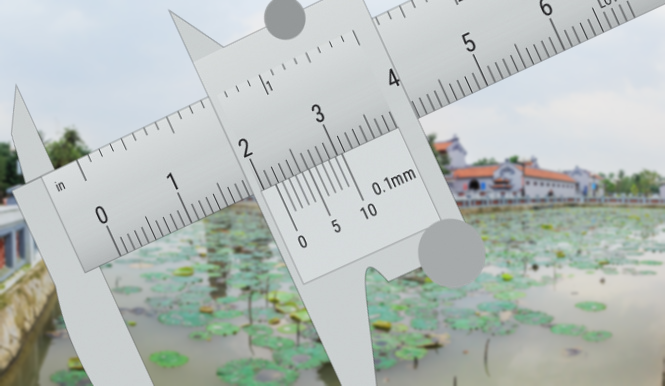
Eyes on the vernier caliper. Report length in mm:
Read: 21.6 mm
